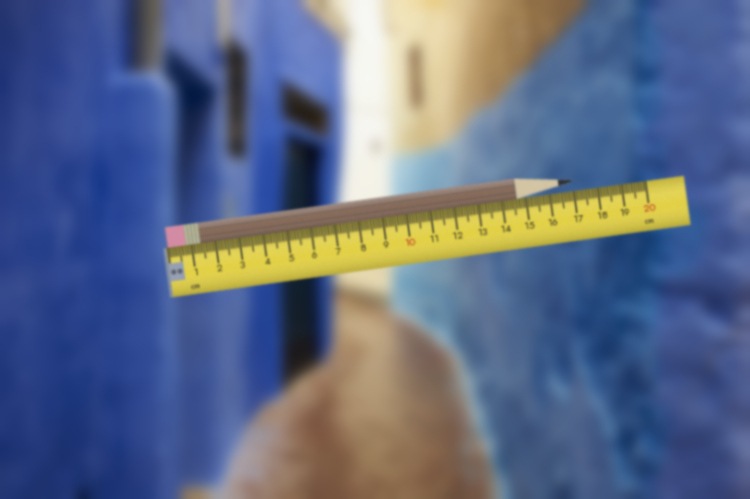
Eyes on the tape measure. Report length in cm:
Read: 17 cm
